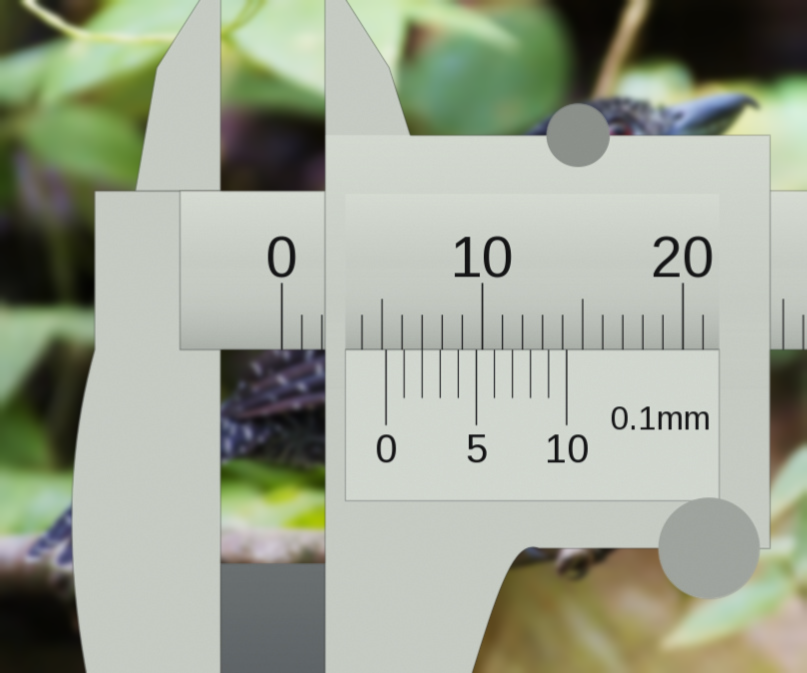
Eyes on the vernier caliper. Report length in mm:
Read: 5.2 mm
